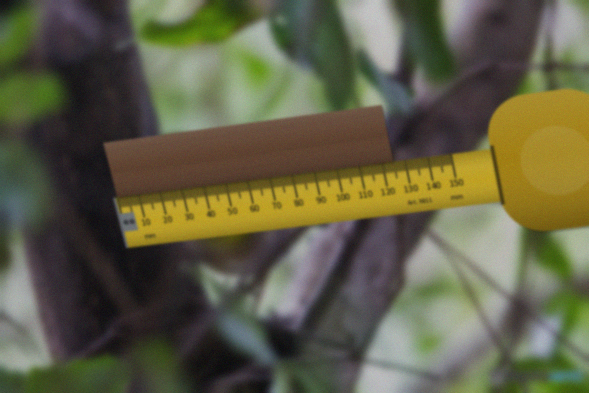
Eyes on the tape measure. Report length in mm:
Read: 125 mm
